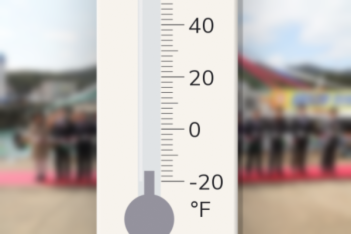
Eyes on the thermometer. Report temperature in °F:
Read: -16 °F
